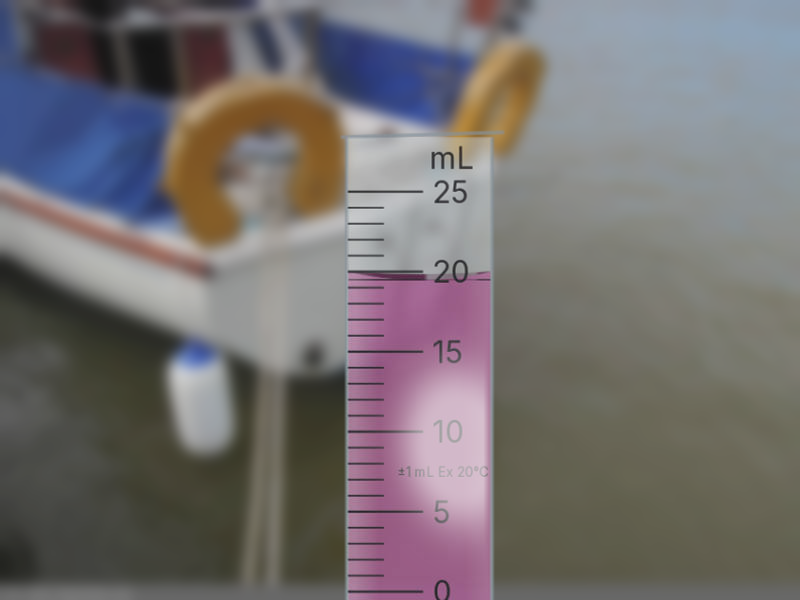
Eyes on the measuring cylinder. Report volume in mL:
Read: 19.5 mL
